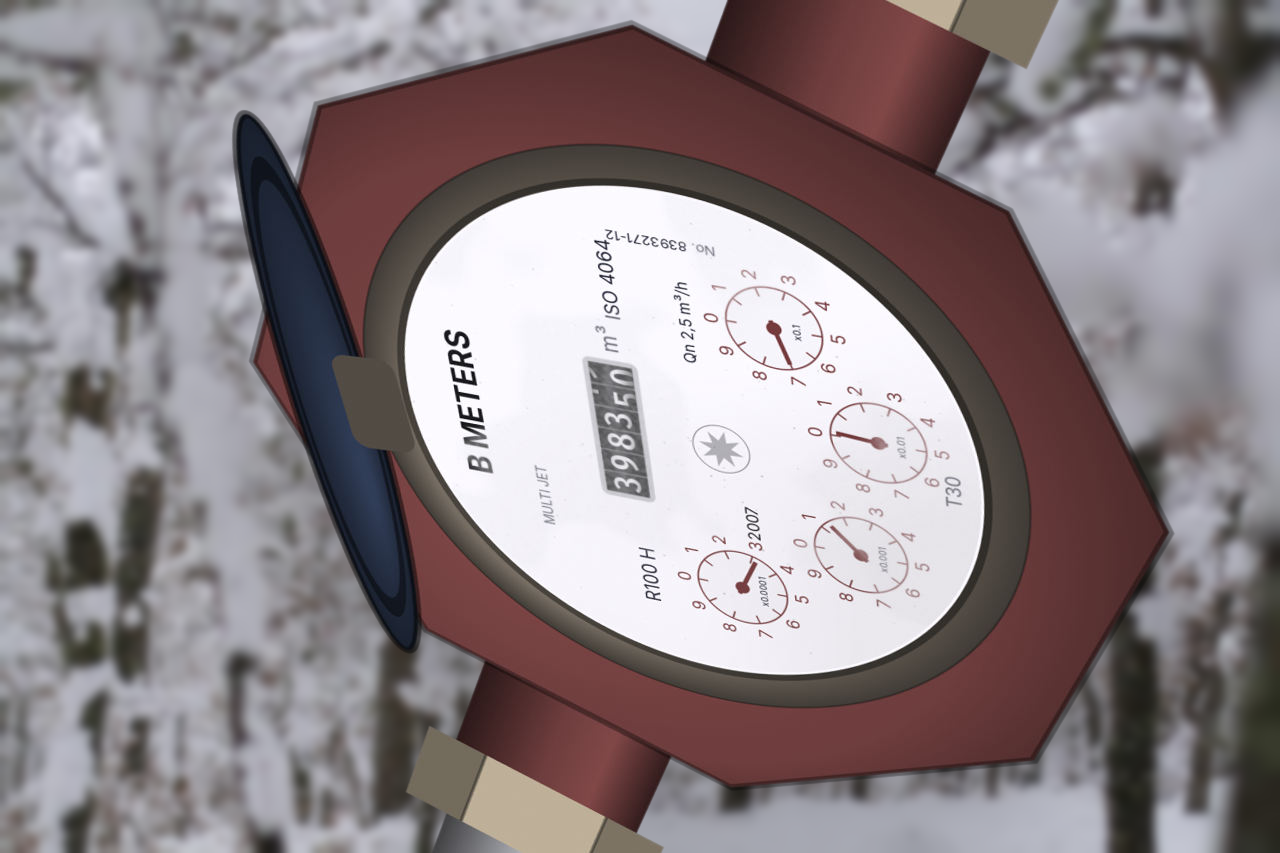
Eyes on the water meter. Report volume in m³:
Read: 398349.7013 m³
